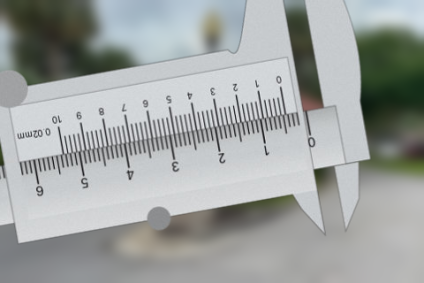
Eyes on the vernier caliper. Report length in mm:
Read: 4.5 mm
